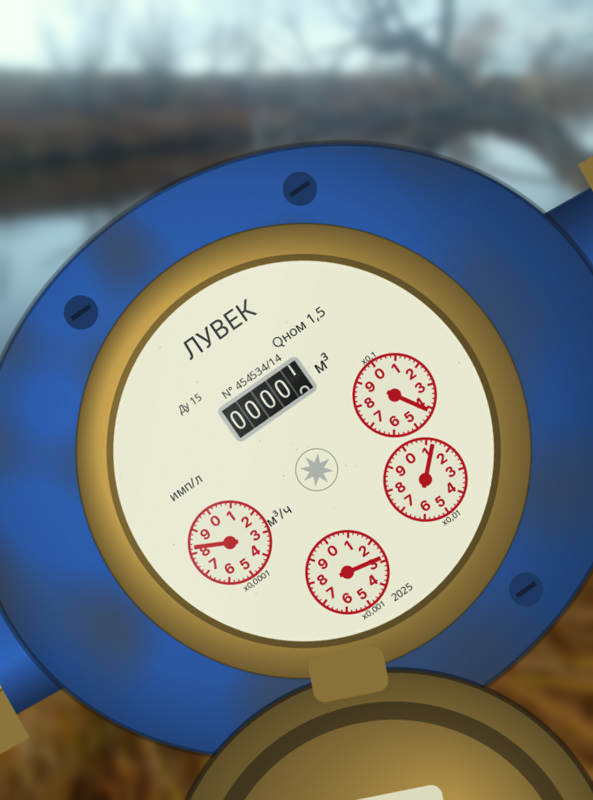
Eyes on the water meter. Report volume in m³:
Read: 1.4128 m³
